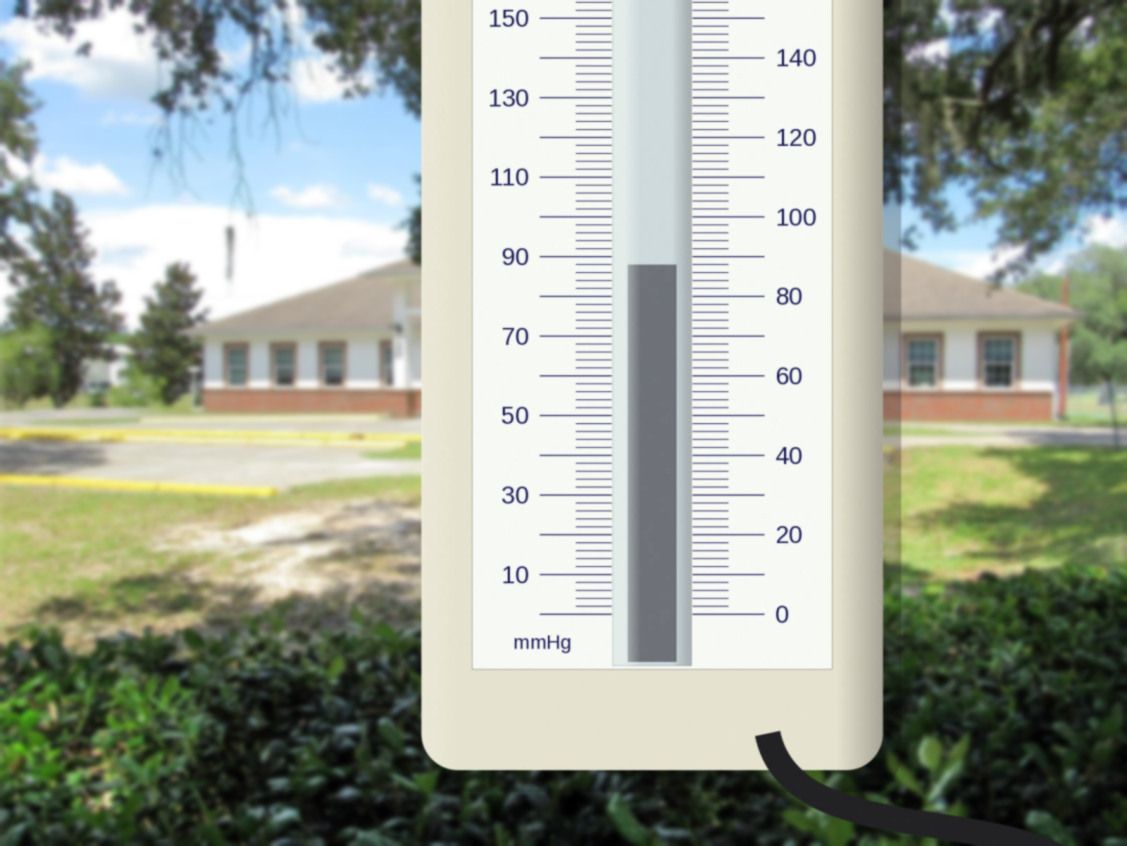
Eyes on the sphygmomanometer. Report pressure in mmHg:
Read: 88 mmHg
